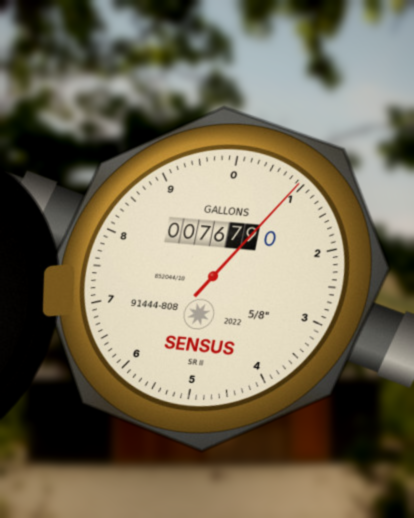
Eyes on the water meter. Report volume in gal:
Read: 76790.9 gal
